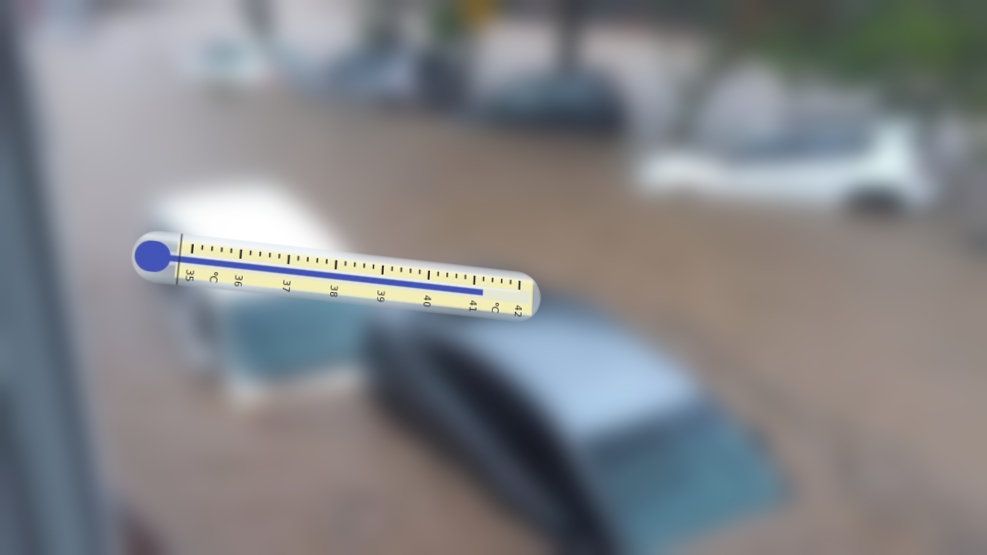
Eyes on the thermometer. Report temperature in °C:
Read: 41.2 °C
